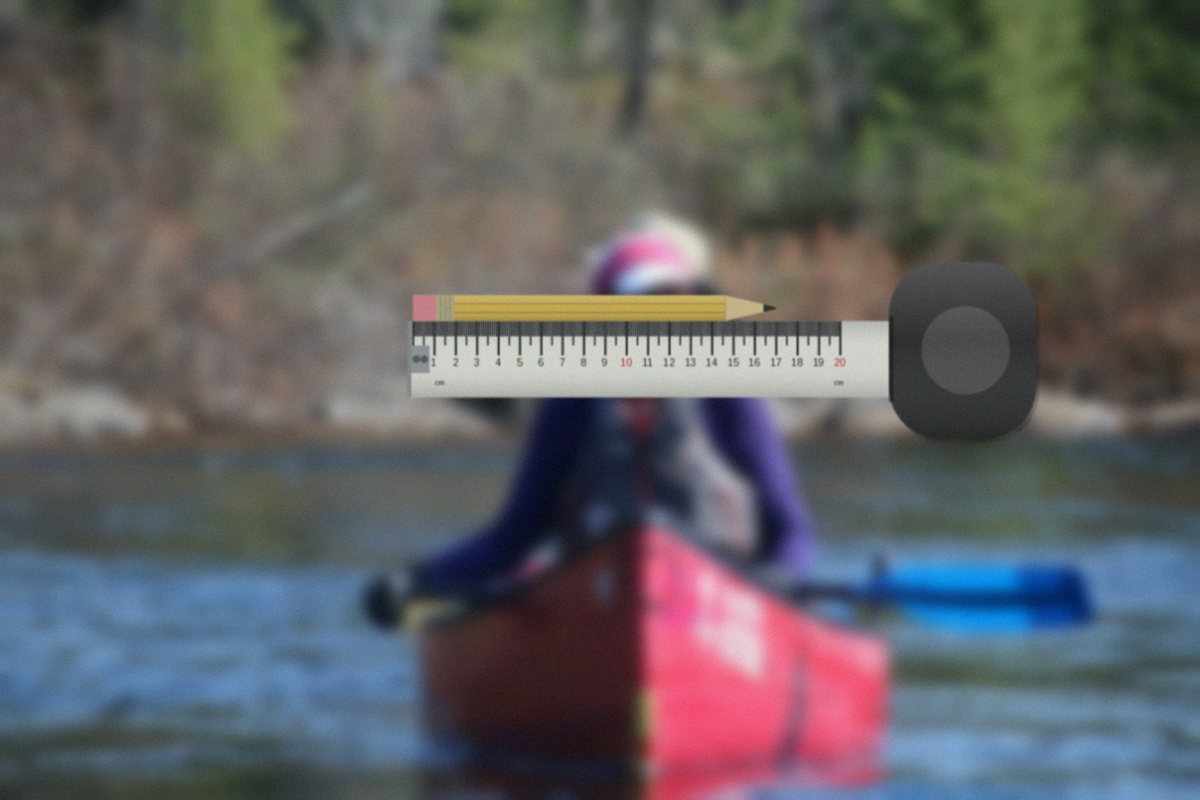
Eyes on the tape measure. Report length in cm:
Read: 17 cm
